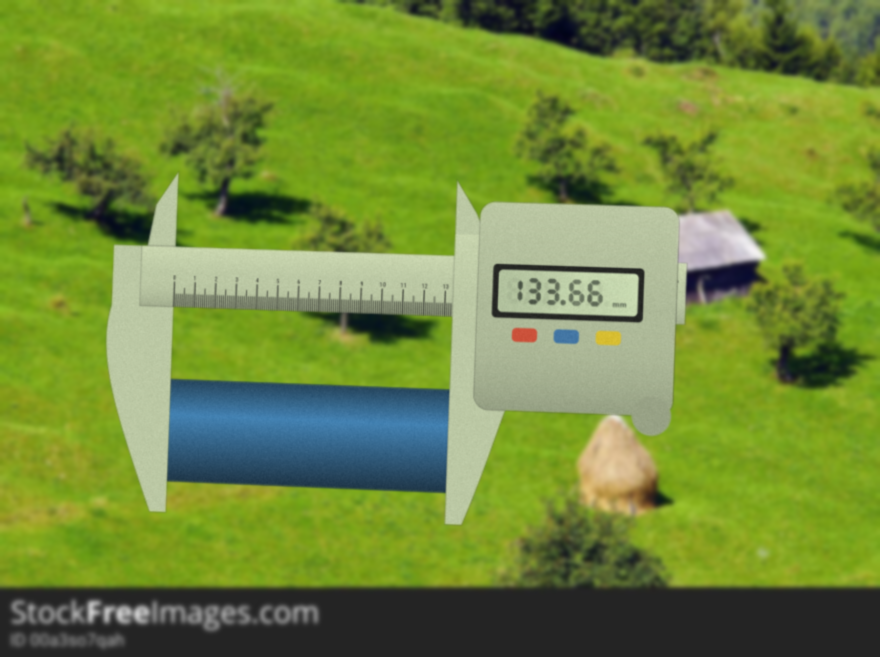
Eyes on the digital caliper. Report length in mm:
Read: 133.66 mm
